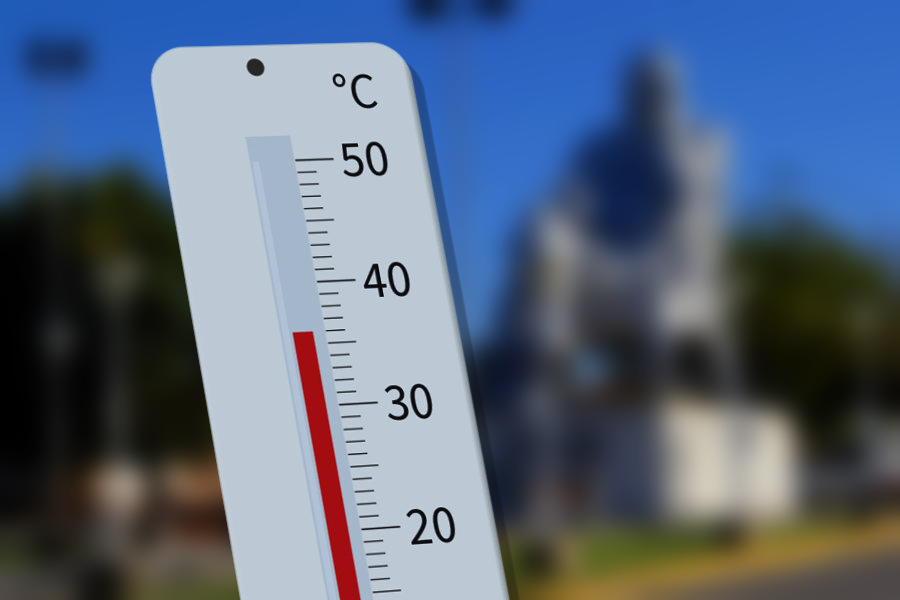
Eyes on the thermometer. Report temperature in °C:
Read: 36 °C
